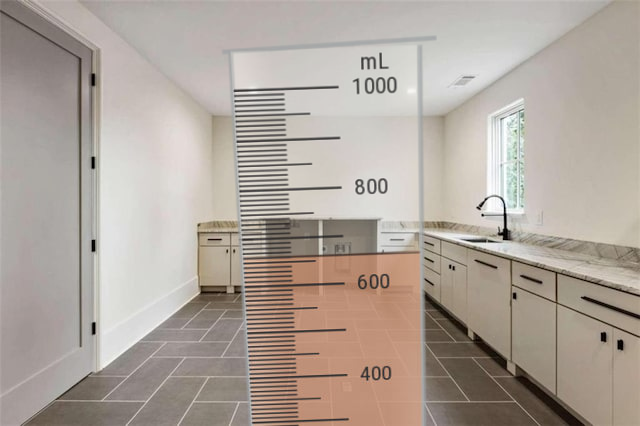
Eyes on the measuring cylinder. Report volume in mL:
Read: 660 mL
